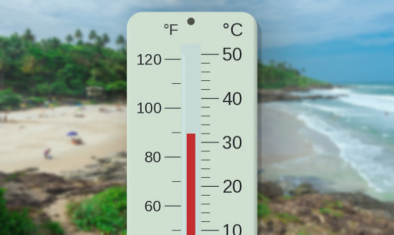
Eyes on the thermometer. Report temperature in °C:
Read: 32 °C
